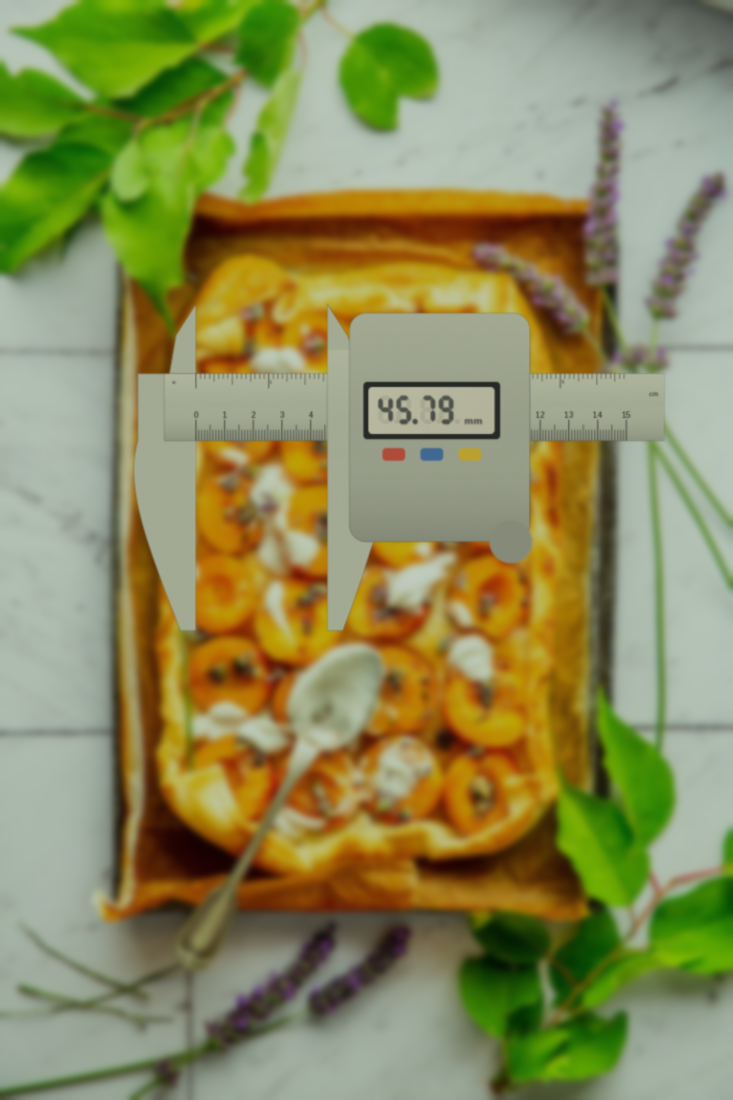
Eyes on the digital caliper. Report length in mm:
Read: 45.79 mm
